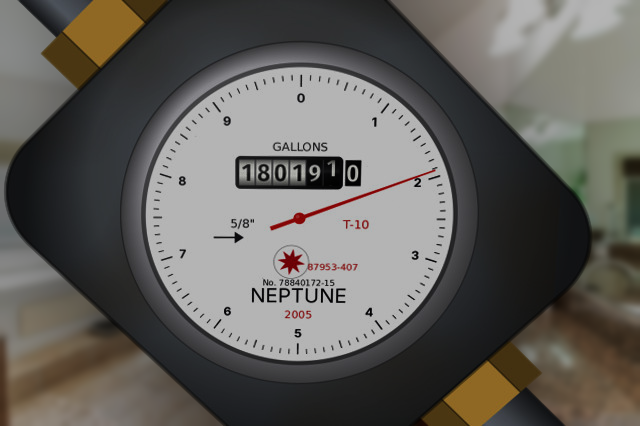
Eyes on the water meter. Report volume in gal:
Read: 1801911.9 gal
